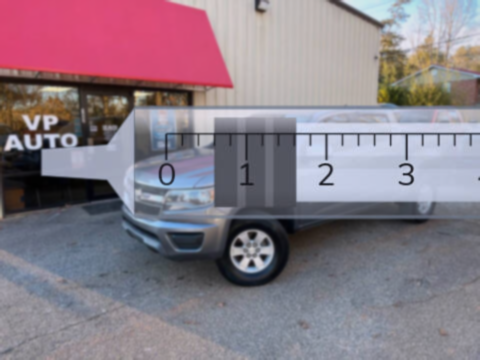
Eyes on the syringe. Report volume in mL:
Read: 0.6 mL
